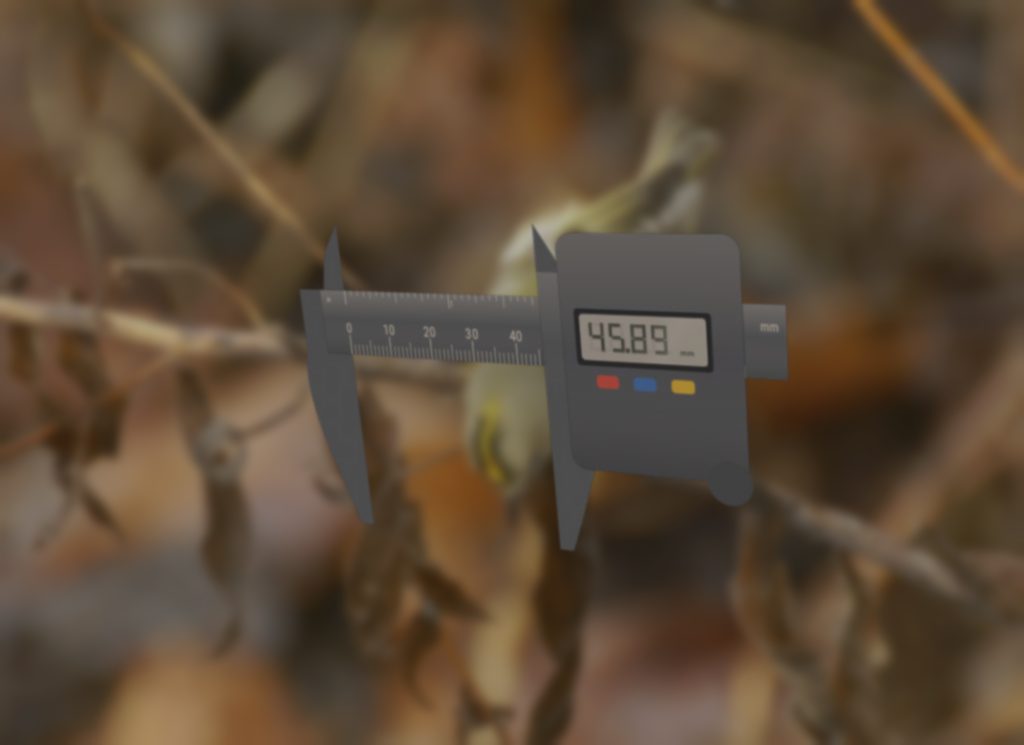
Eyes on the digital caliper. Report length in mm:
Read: 45.89 mm
